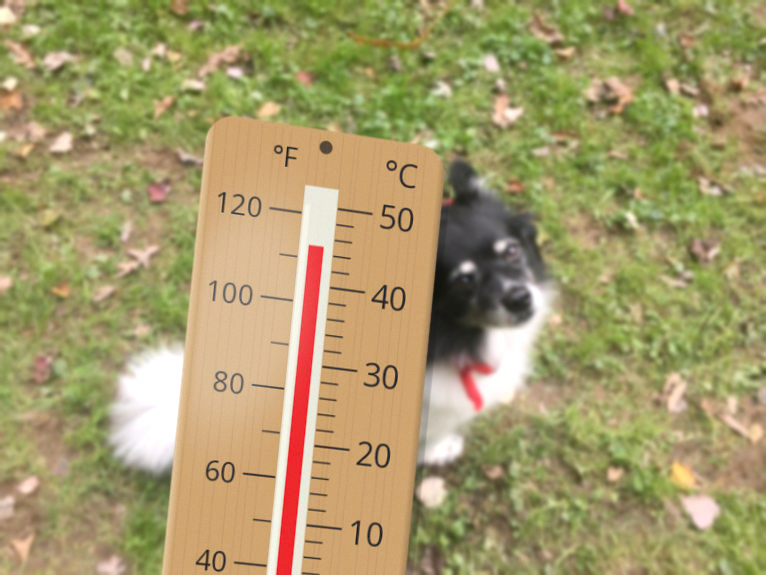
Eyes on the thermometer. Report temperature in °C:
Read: 45 °C
